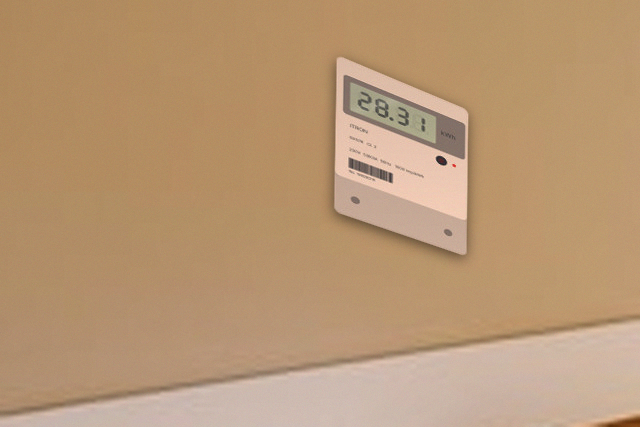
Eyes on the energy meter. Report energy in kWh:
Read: 28.31 kWh
